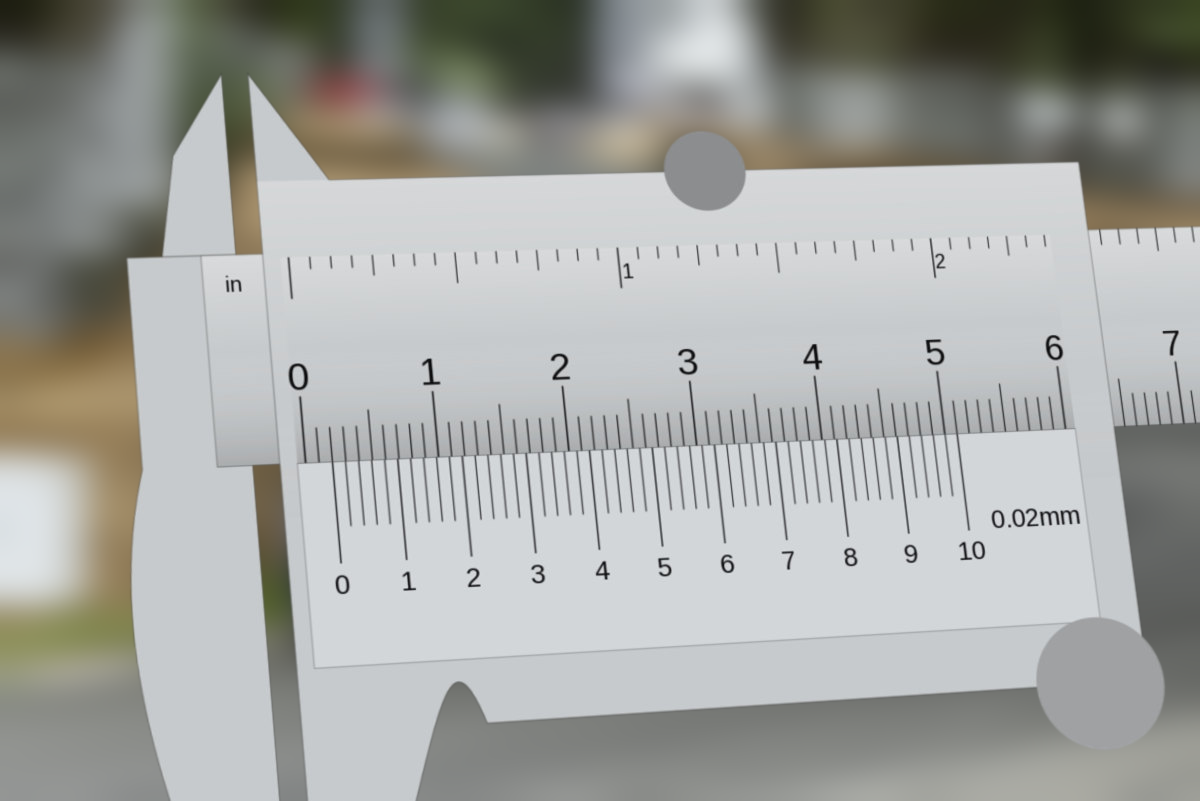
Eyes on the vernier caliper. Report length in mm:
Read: 2.0 mm
